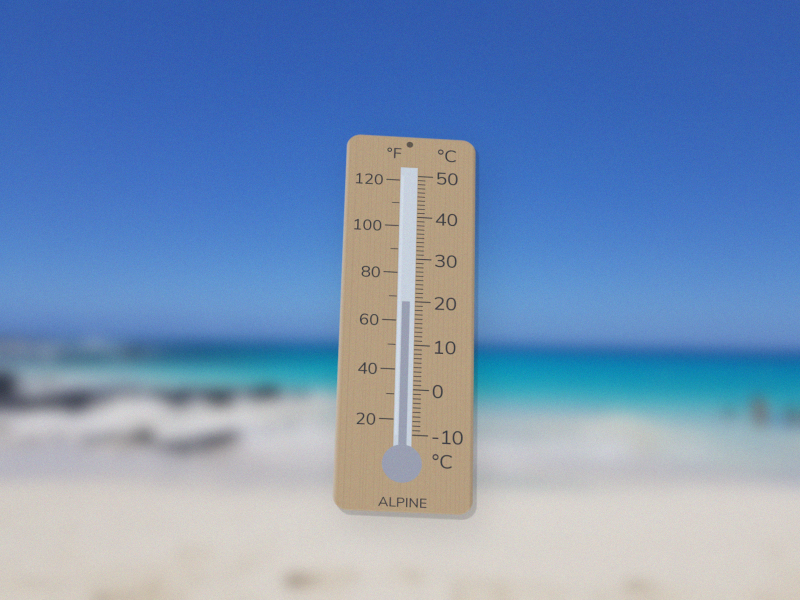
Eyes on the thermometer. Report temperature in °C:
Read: 20 °C
